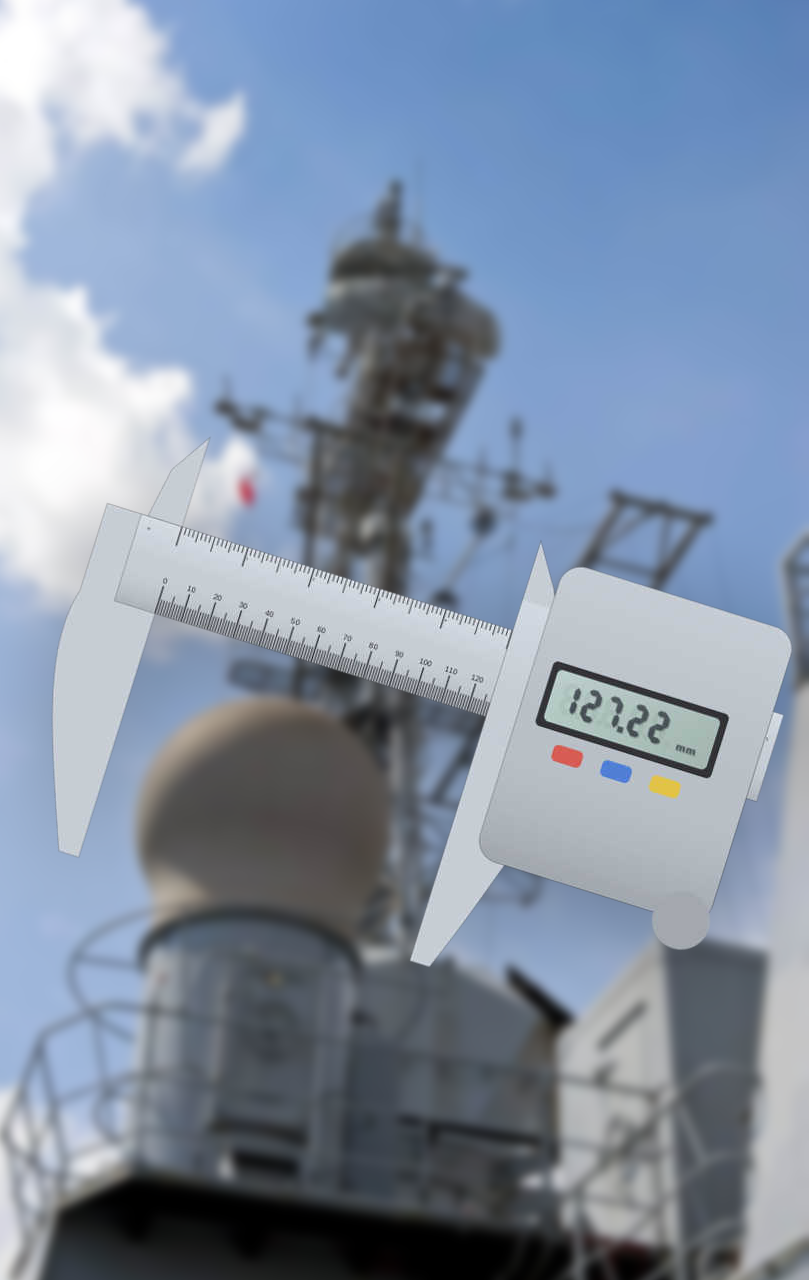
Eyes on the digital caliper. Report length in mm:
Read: 127.22 mm
